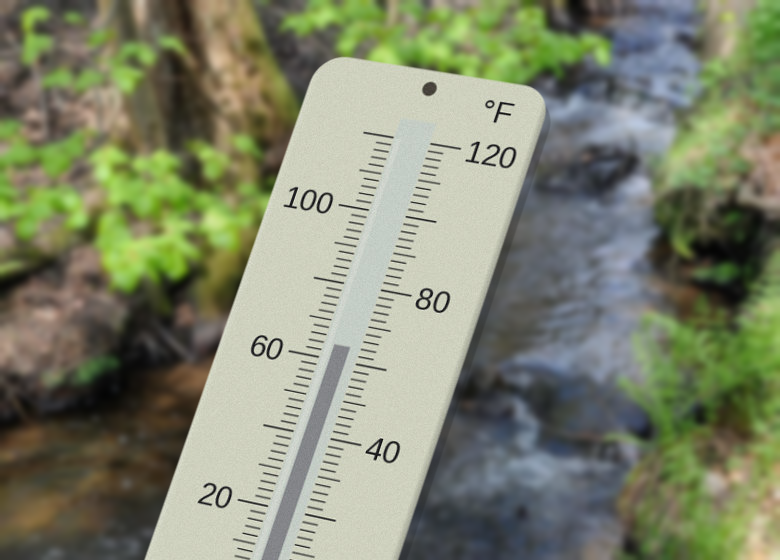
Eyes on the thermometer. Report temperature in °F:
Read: 64 °F
